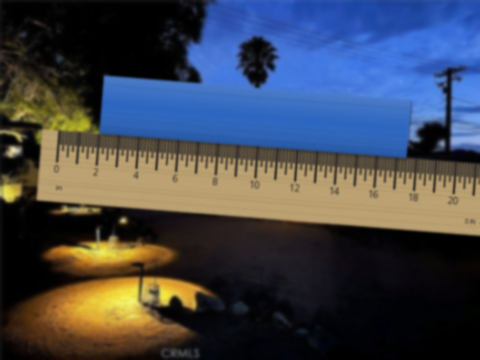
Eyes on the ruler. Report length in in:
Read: 15.5 in
